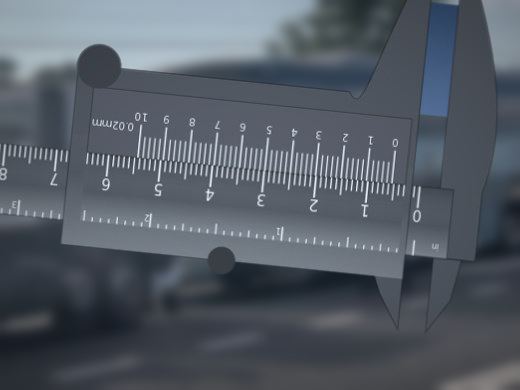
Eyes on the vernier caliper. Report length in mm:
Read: 5.4 mm
